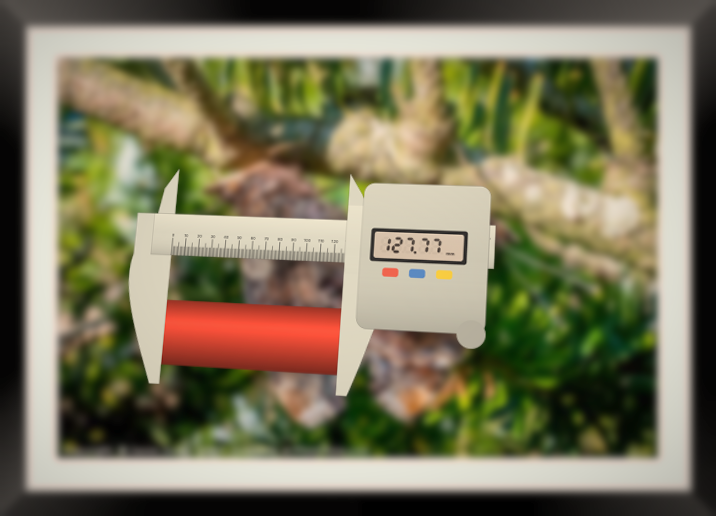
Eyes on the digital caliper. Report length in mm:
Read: 127.77 mm
